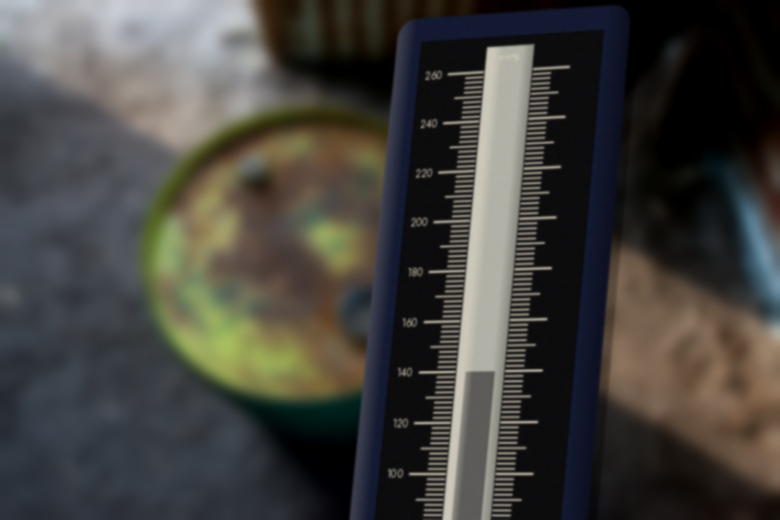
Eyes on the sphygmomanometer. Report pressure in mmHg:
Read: 140 mmHg
